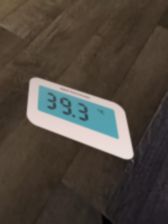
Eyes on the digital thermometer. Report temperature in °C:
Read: 39.3 °C
